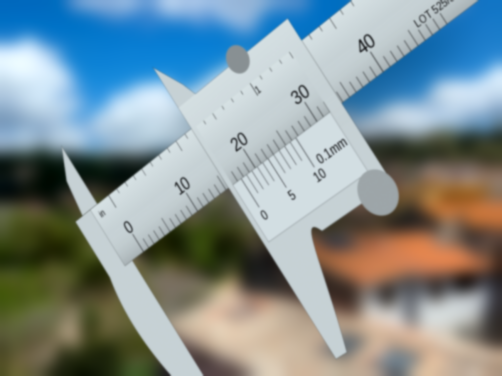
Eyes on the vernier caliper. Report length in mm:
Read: 17.6 mm
